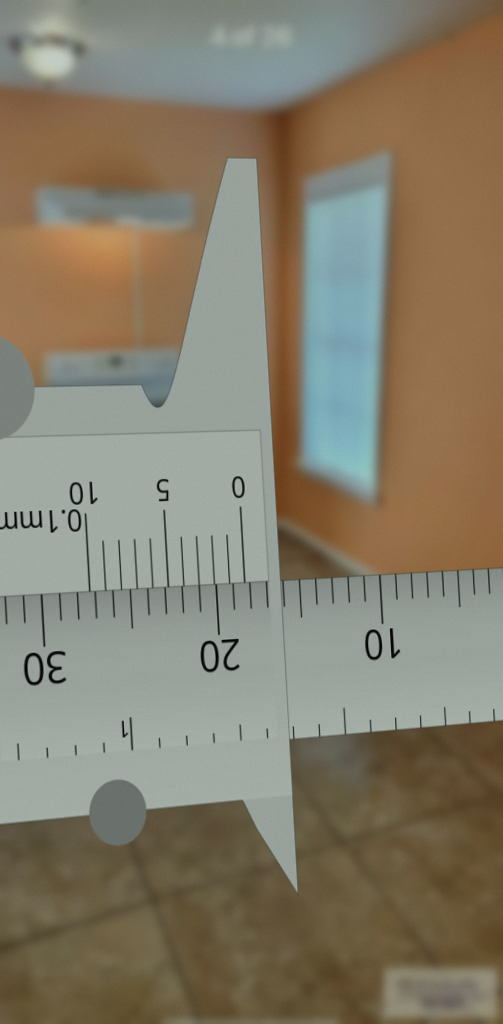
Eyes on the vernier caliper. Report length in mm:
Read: 18.3 mm
